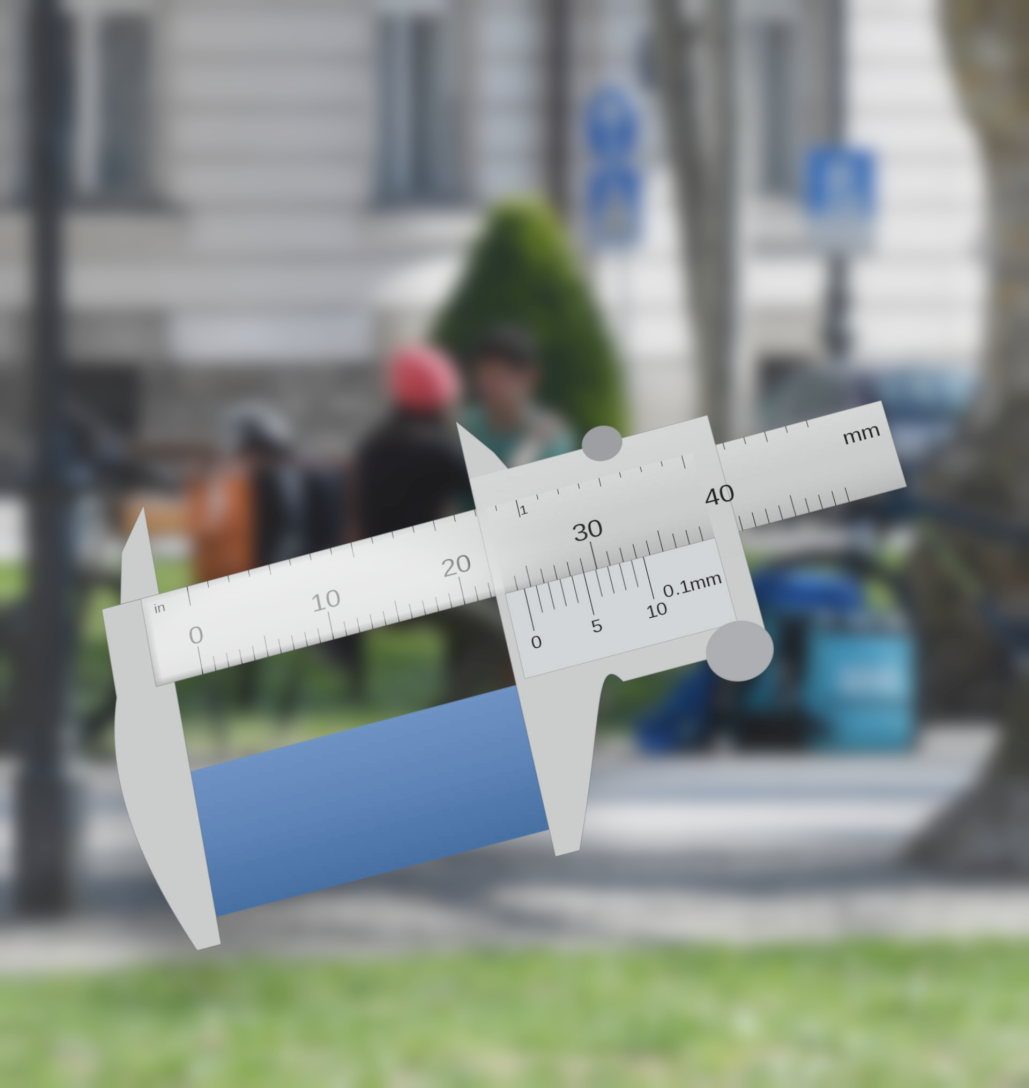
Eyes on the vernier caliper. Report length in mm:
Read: 24.5 mm
